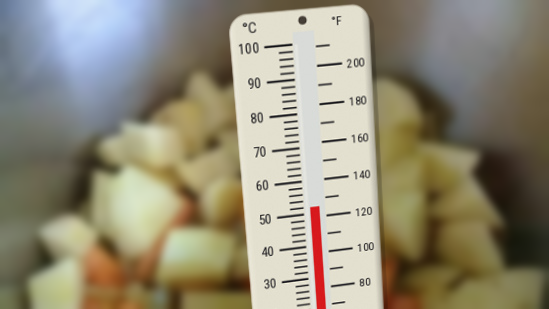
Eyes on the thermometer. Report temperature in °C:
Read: 52 °C
